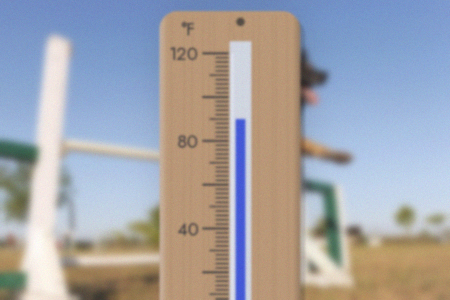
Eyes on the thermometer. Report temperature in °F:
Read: 90 °F
